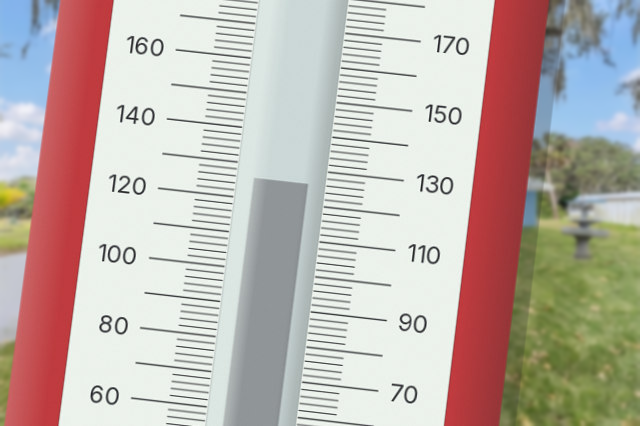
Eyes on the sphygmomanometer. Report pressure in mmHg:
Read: 126 mmHg
